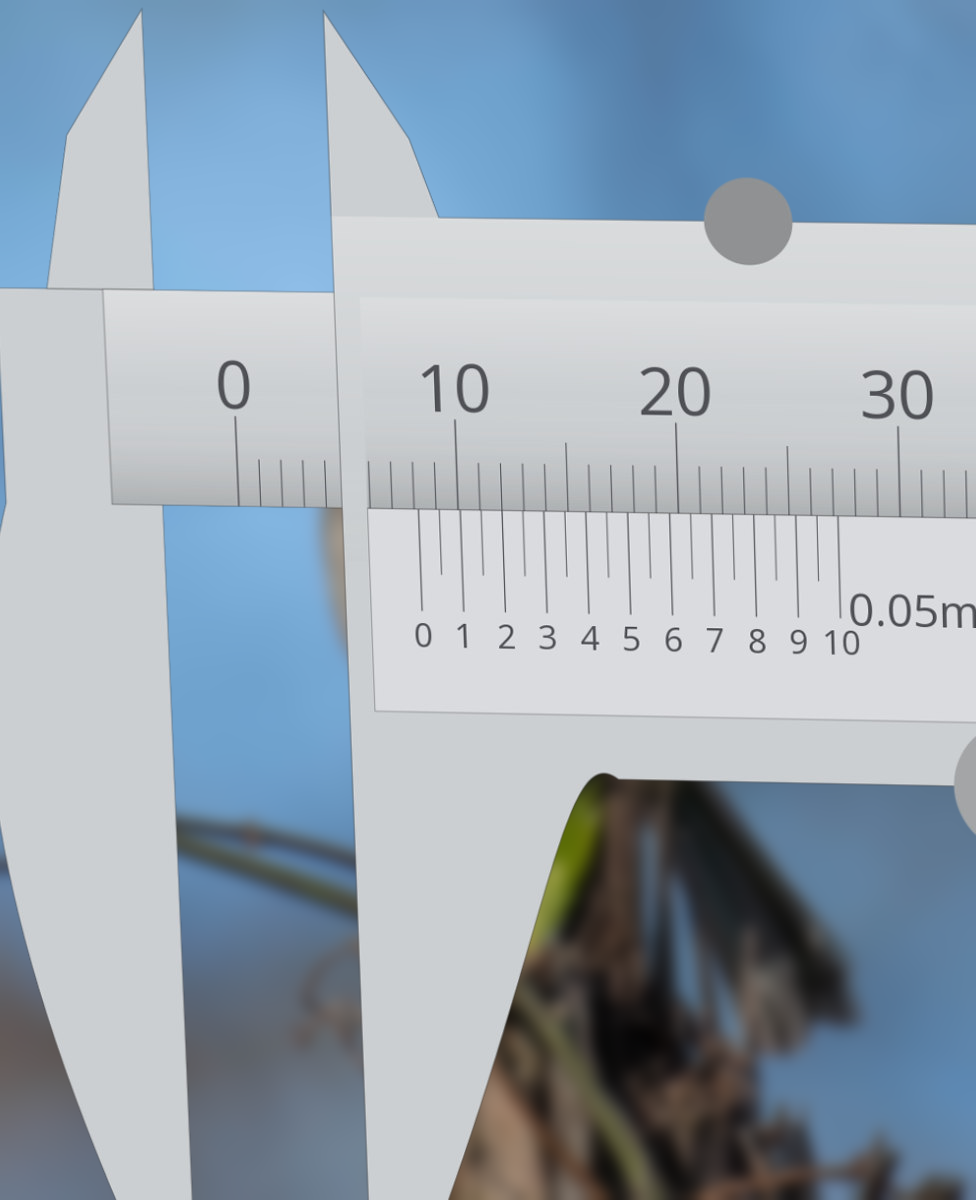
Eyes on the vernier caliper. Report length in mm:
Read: 8.2 mm
